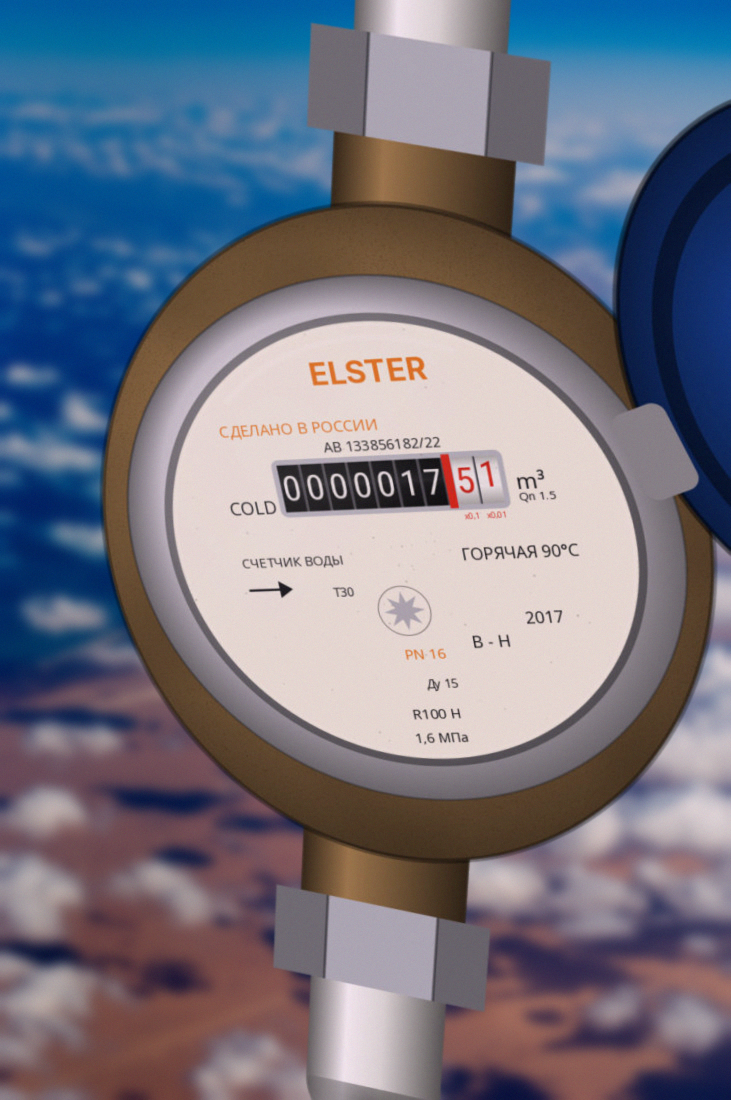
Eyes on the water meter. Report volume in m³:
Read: 17.51 m³
